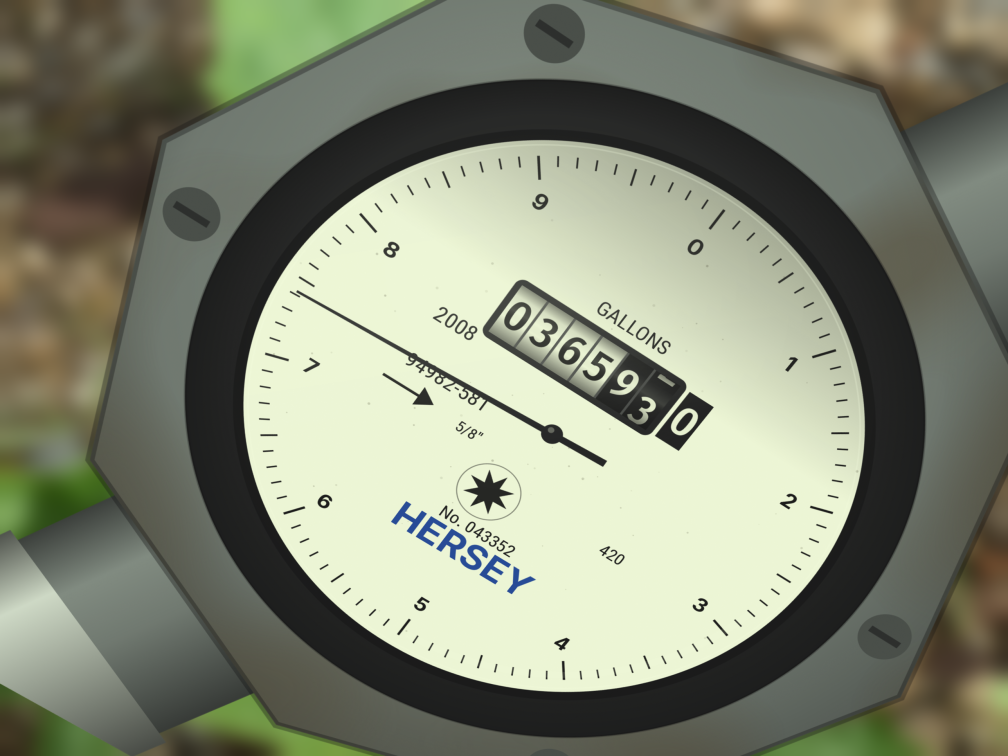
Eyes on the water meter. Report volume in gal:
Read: 365927.4 gal
